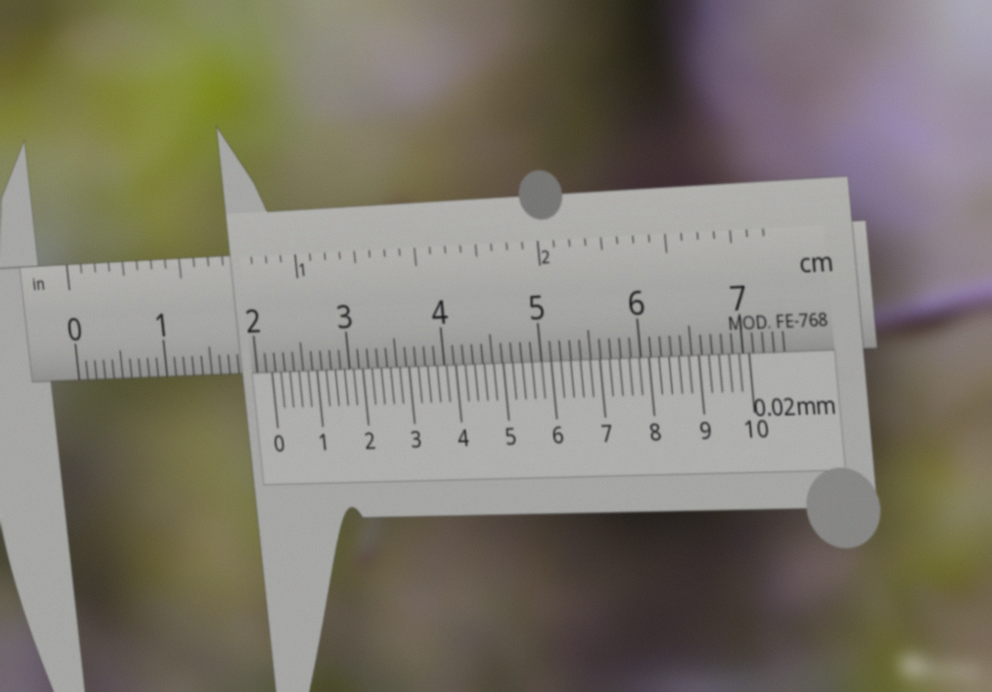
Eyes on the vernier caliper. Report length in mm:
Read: 21.6 mm
